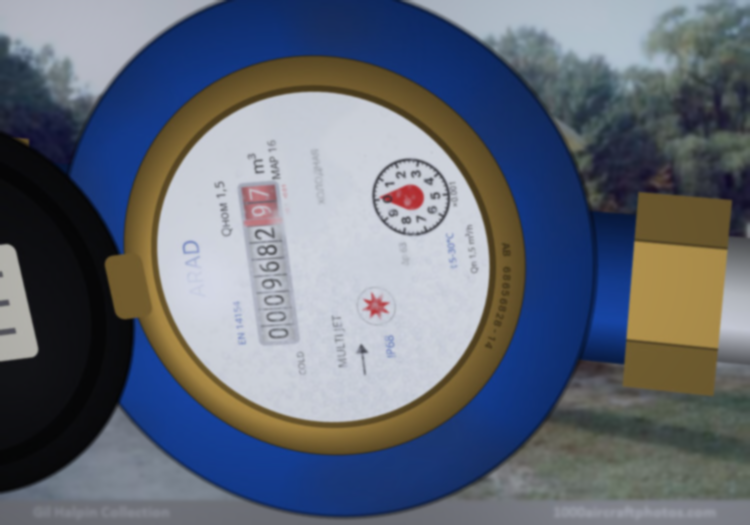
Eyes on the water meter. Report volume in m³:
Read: 9682.970 m³
